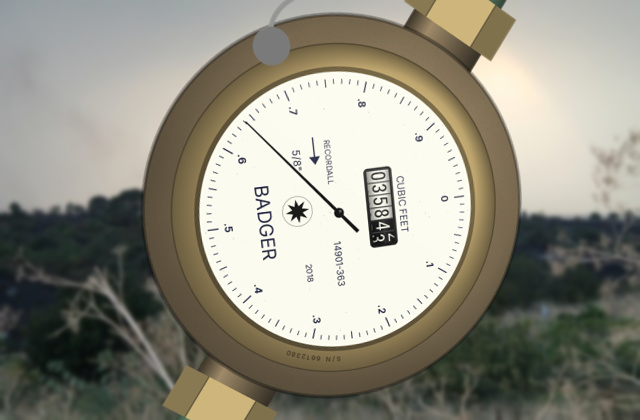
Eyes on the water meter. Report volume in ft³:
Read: 35842.64 ft³
